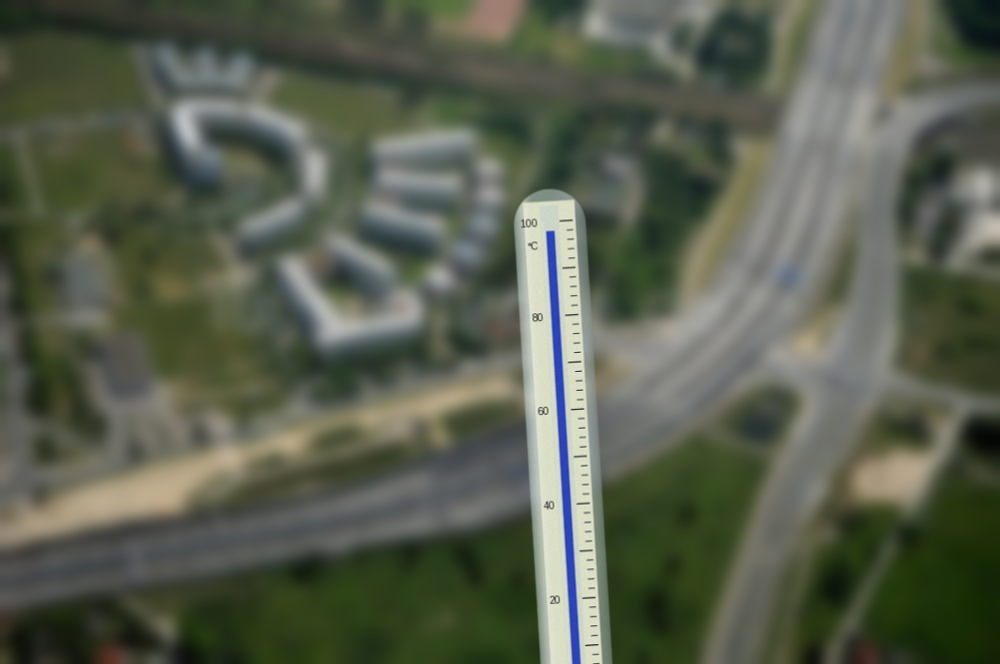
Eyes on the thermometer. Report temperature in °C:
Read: 98 °C
